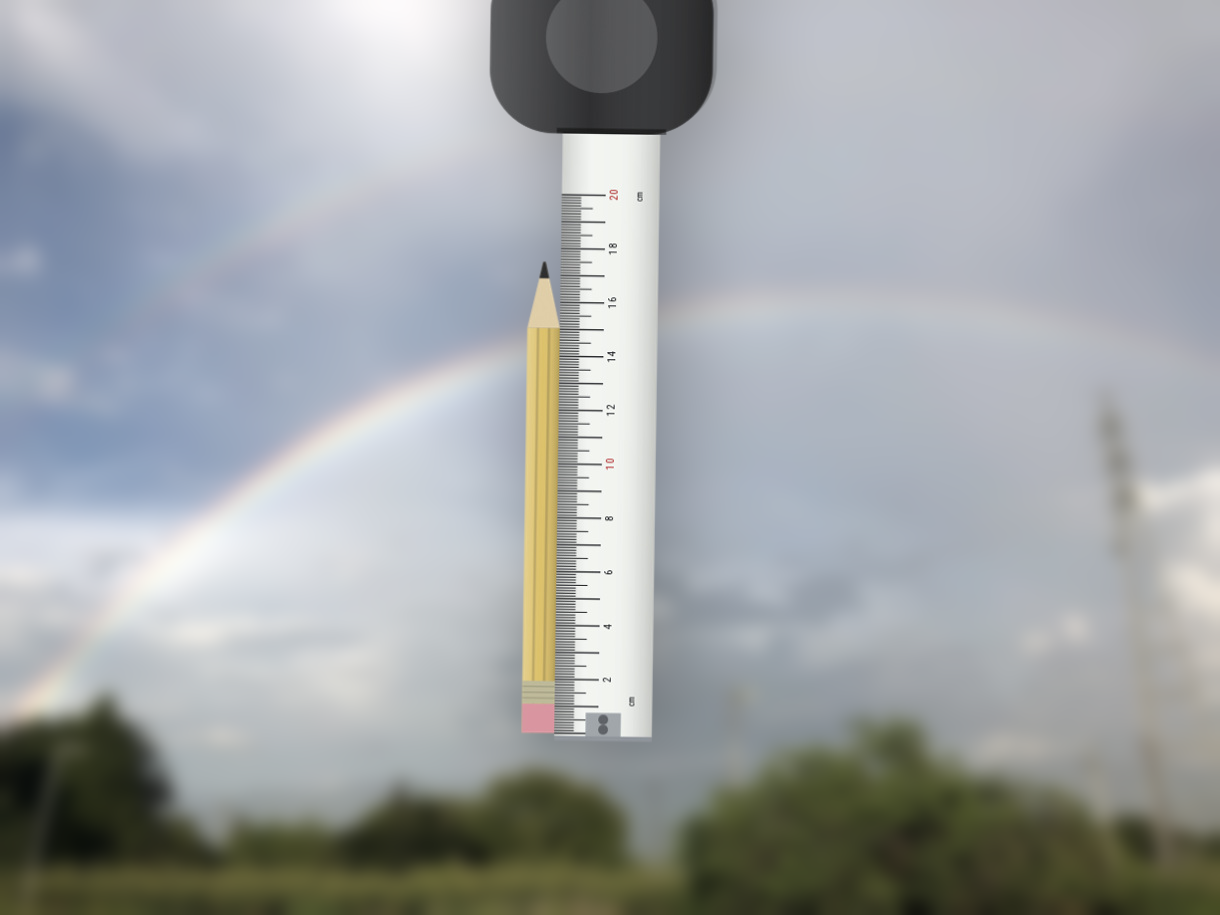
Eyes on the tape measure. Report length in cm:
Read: 17.5 cm
